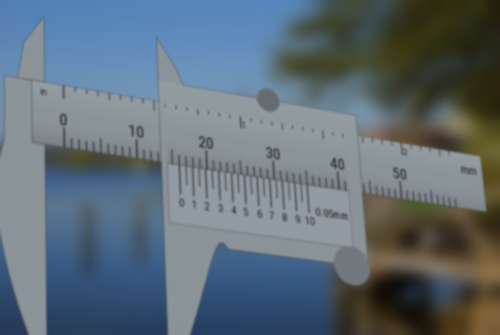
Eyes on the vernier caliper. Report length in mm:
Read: 16.0 mm
